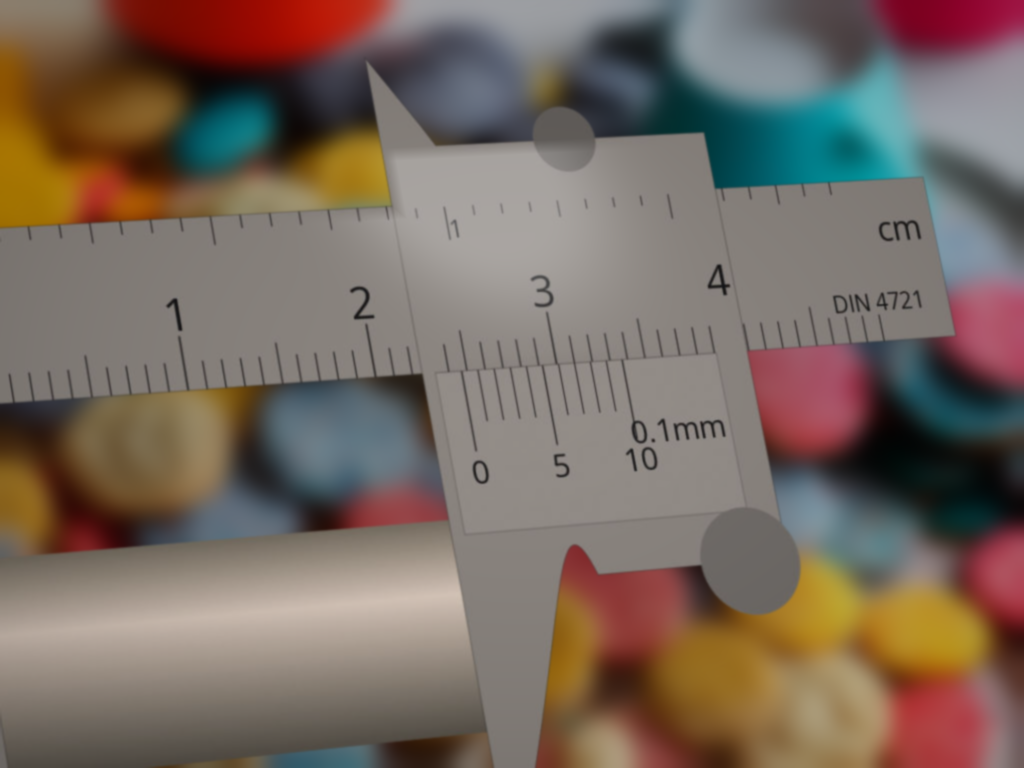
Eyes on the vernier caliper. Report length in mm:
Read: 24.7 mm
